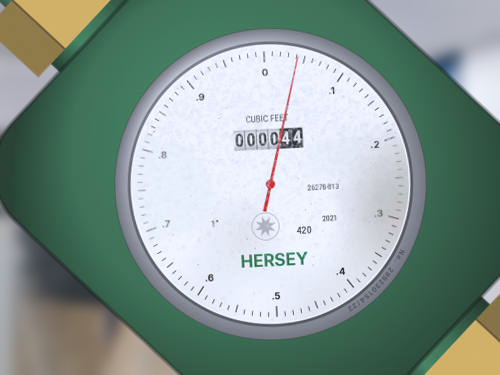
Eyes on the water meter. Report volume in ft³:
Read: 44.04 ft³
